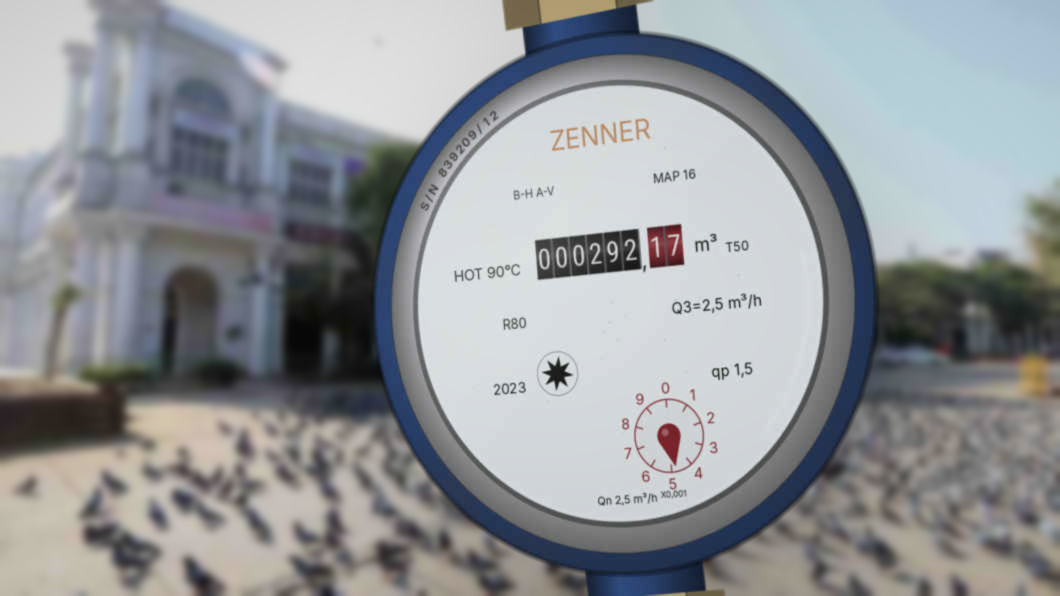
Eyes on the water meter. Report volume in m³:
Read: 292.174 m³
